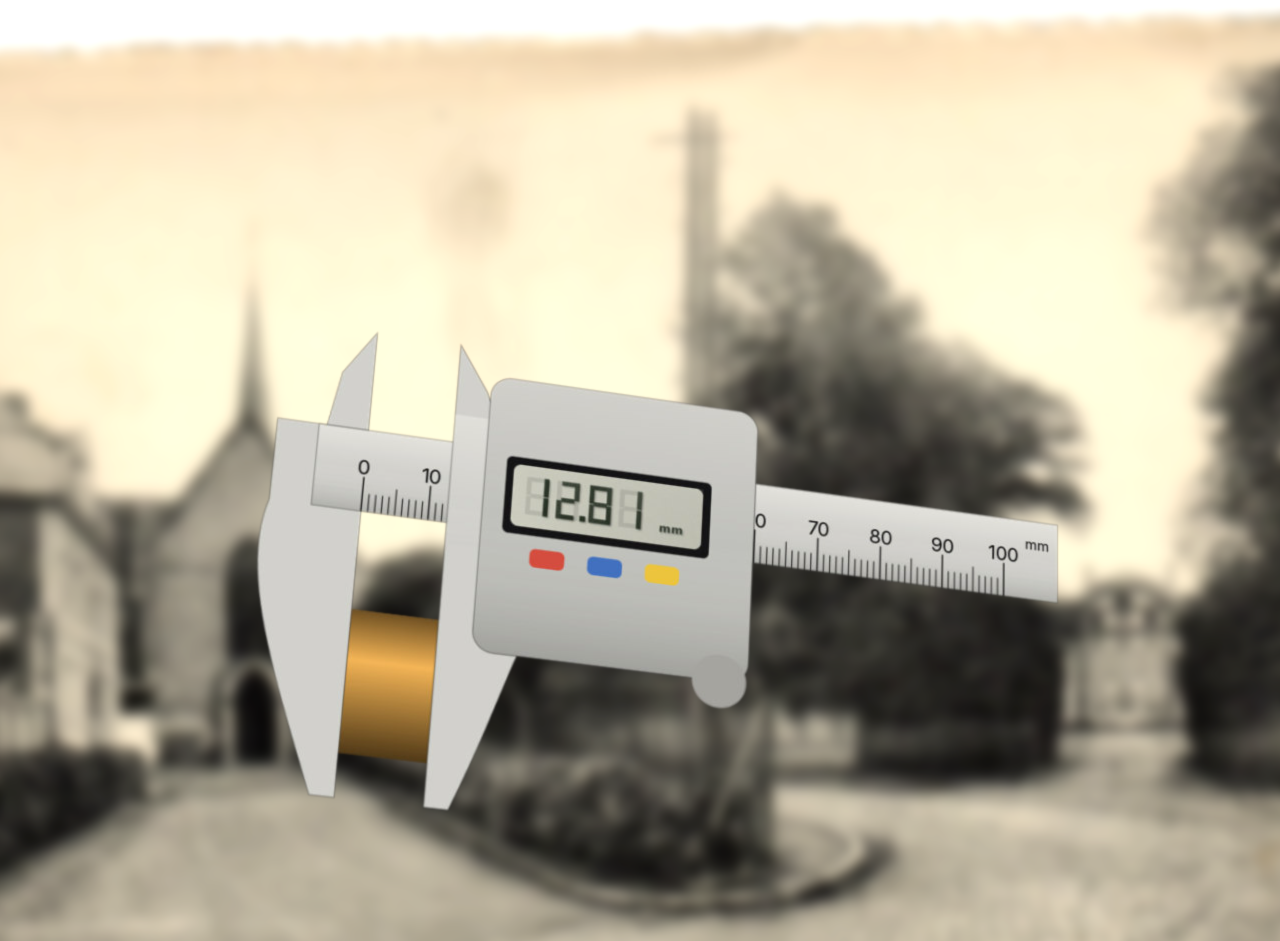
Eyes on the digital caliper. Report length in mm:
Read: 12.81 mm
